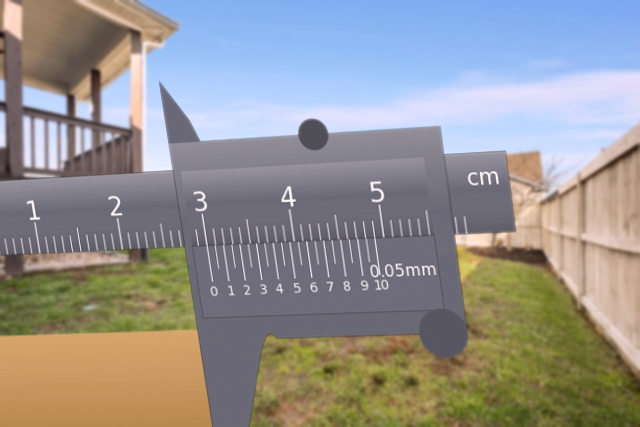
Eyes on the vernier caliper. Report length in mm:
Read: 30.0 mm
